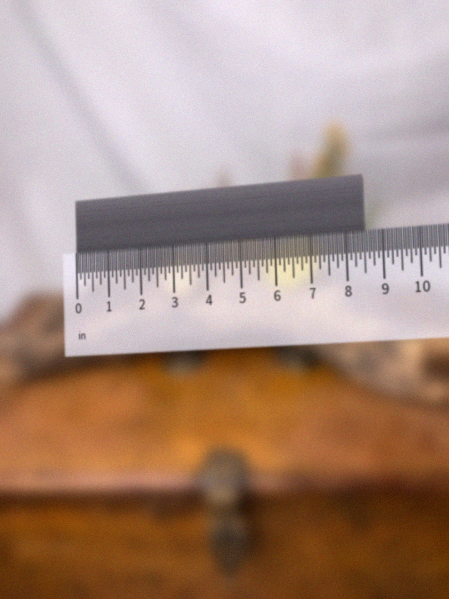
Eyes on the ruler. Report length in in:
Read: 8.5 in
